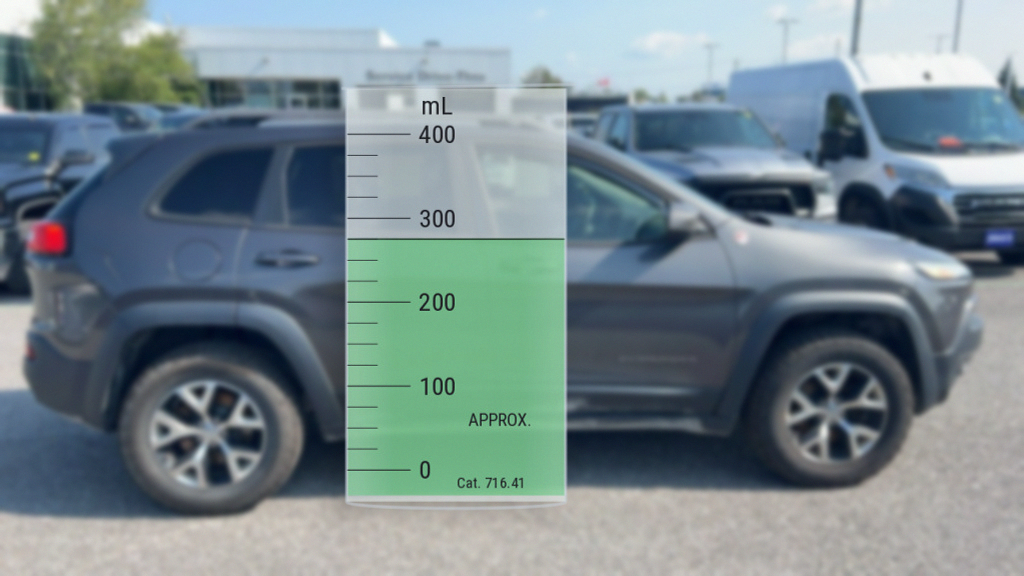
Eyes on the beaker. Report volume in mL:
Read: 275 mL
